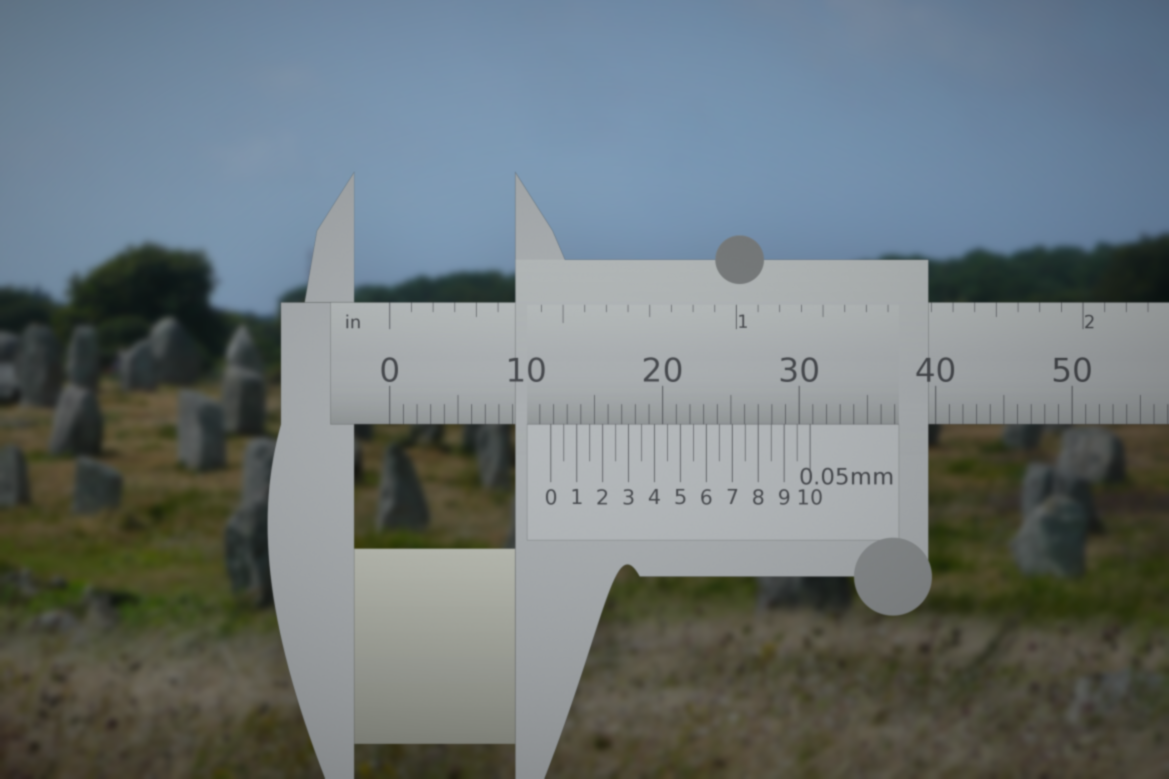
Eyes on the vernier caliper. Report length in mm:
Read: 11.8 mm
